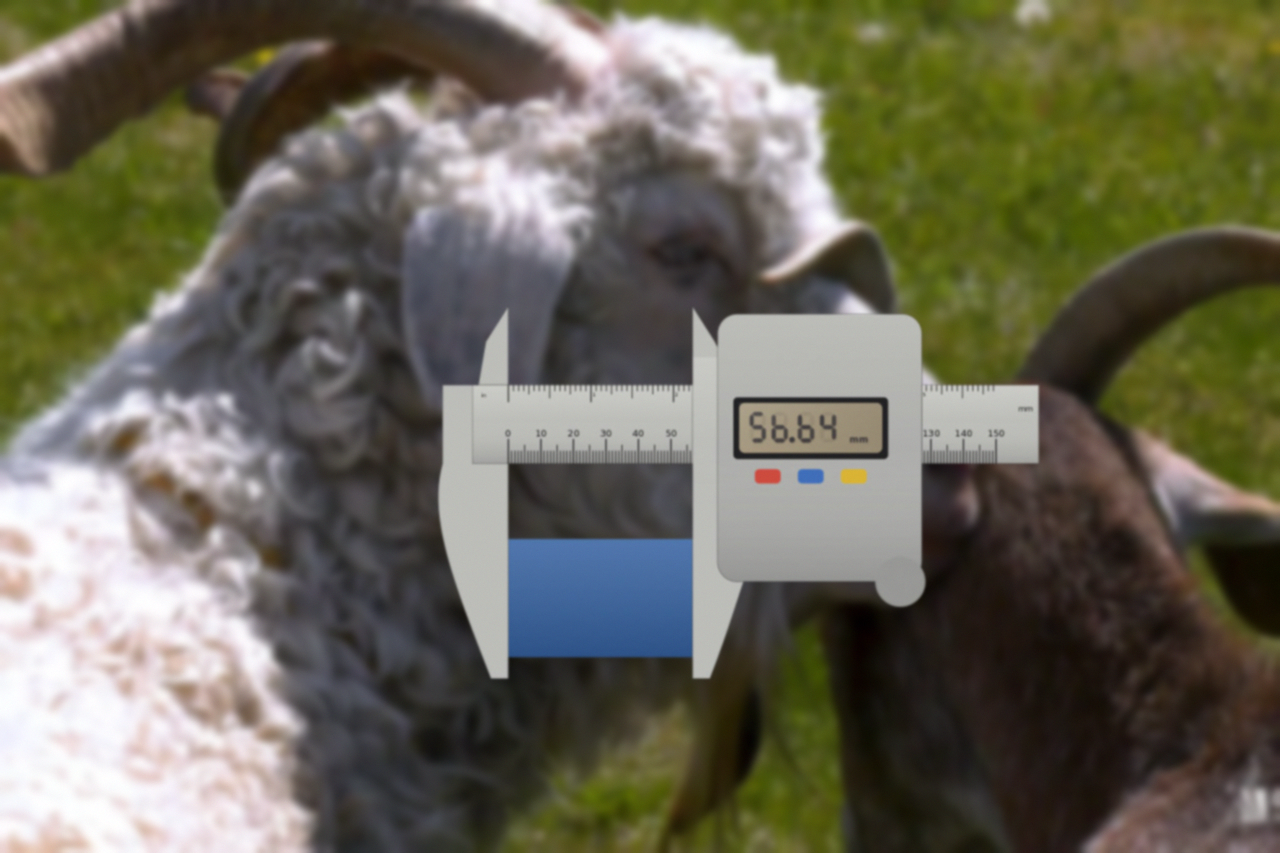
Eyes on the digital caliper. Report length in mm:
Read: 56.64 mm
